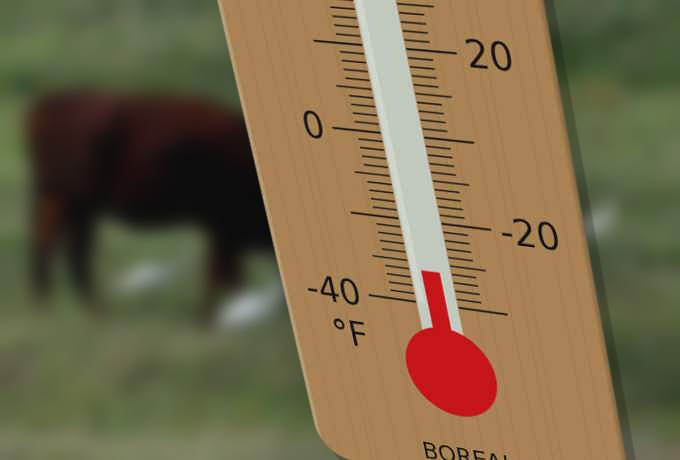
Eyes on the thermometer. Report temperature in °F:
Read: -32 °F
